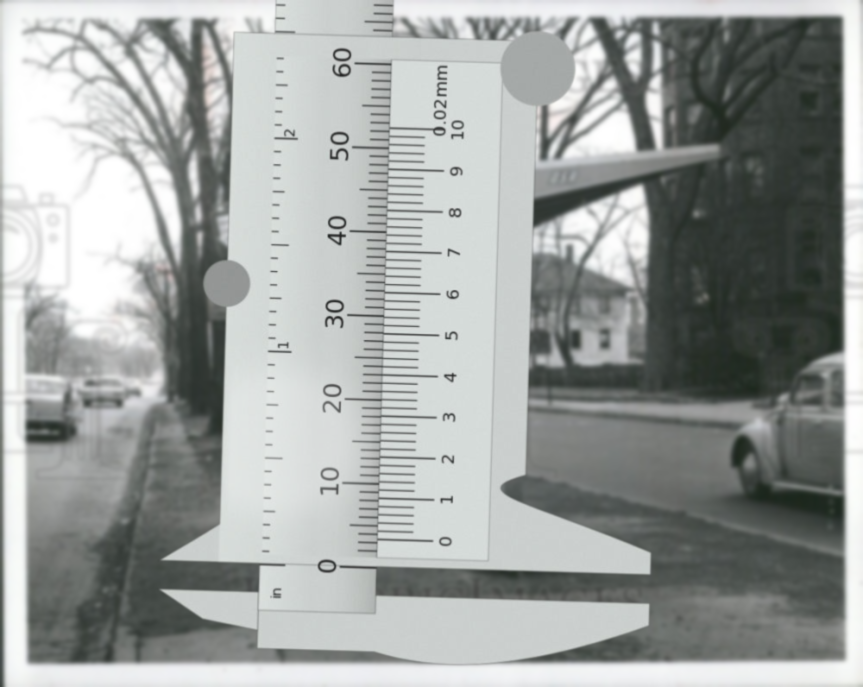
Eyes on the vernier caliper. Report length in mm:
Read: 3.4 mm
